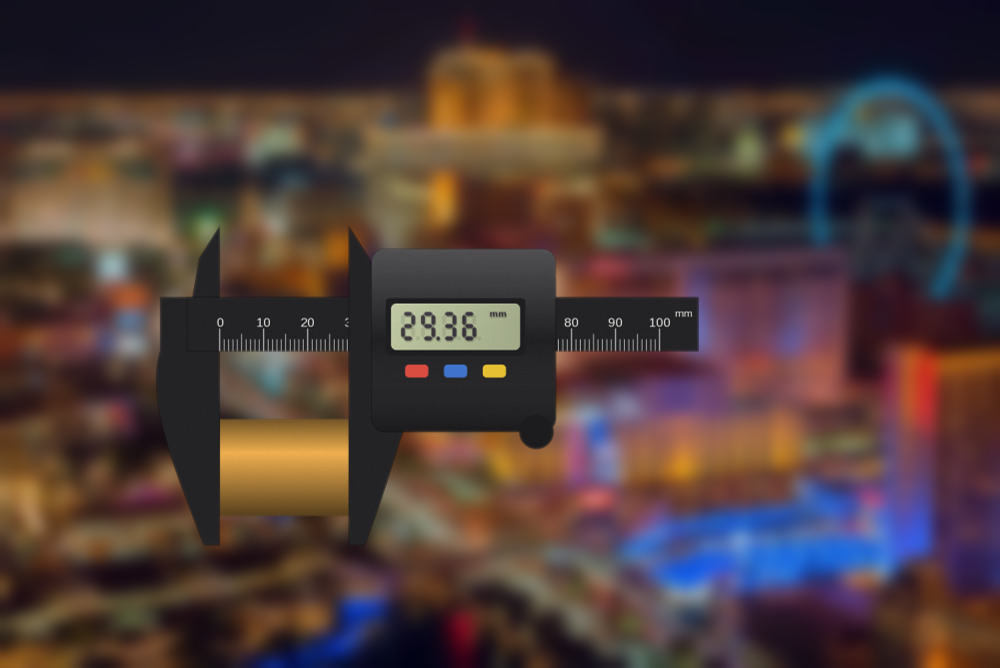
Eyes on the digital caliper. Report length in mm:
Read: 29.36 mm
